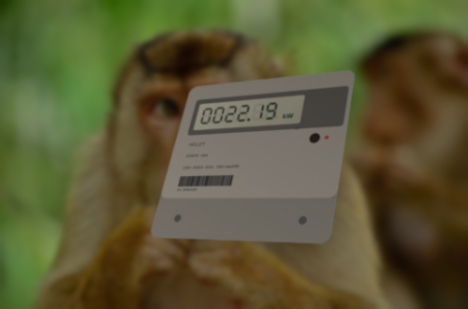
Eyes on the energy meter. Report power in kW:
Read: 22.19 kW
